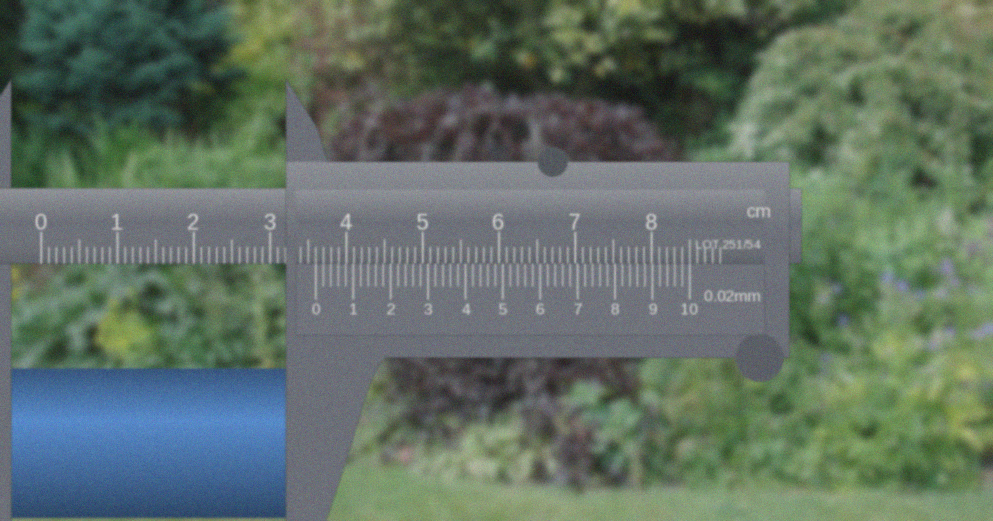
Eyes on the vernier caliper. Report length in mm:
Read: 36.0 mm
